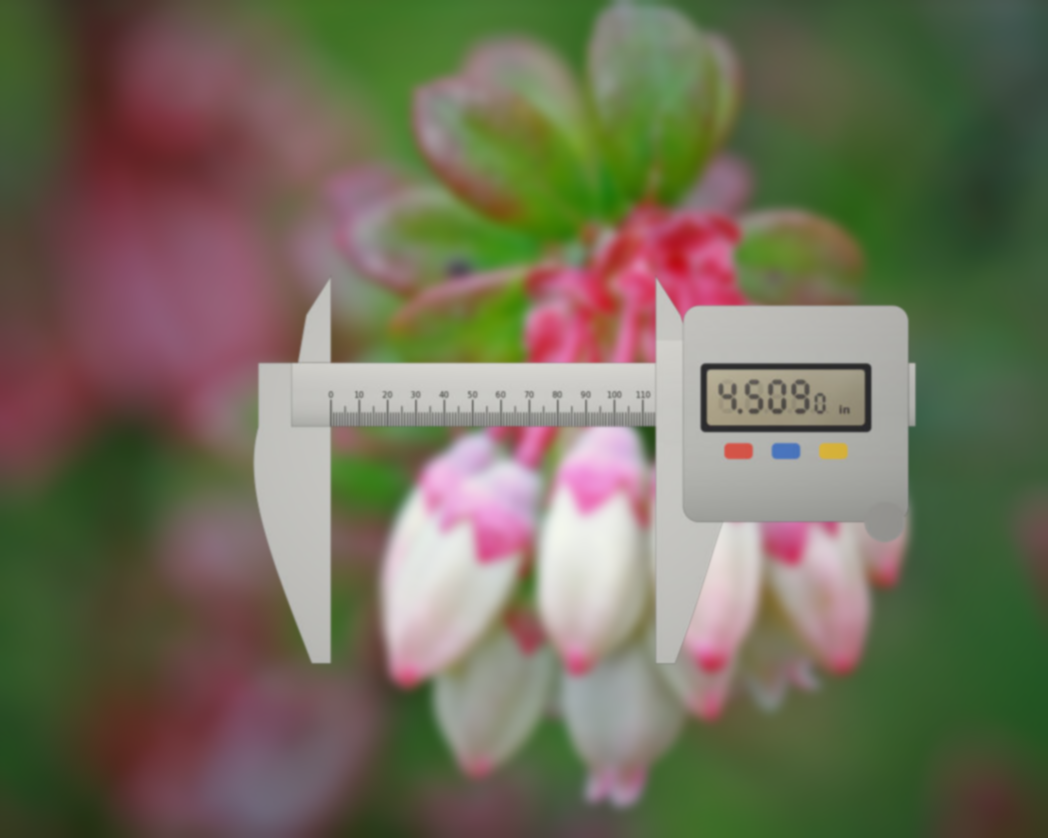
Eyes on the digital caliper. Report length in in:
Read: 4.5090 in
